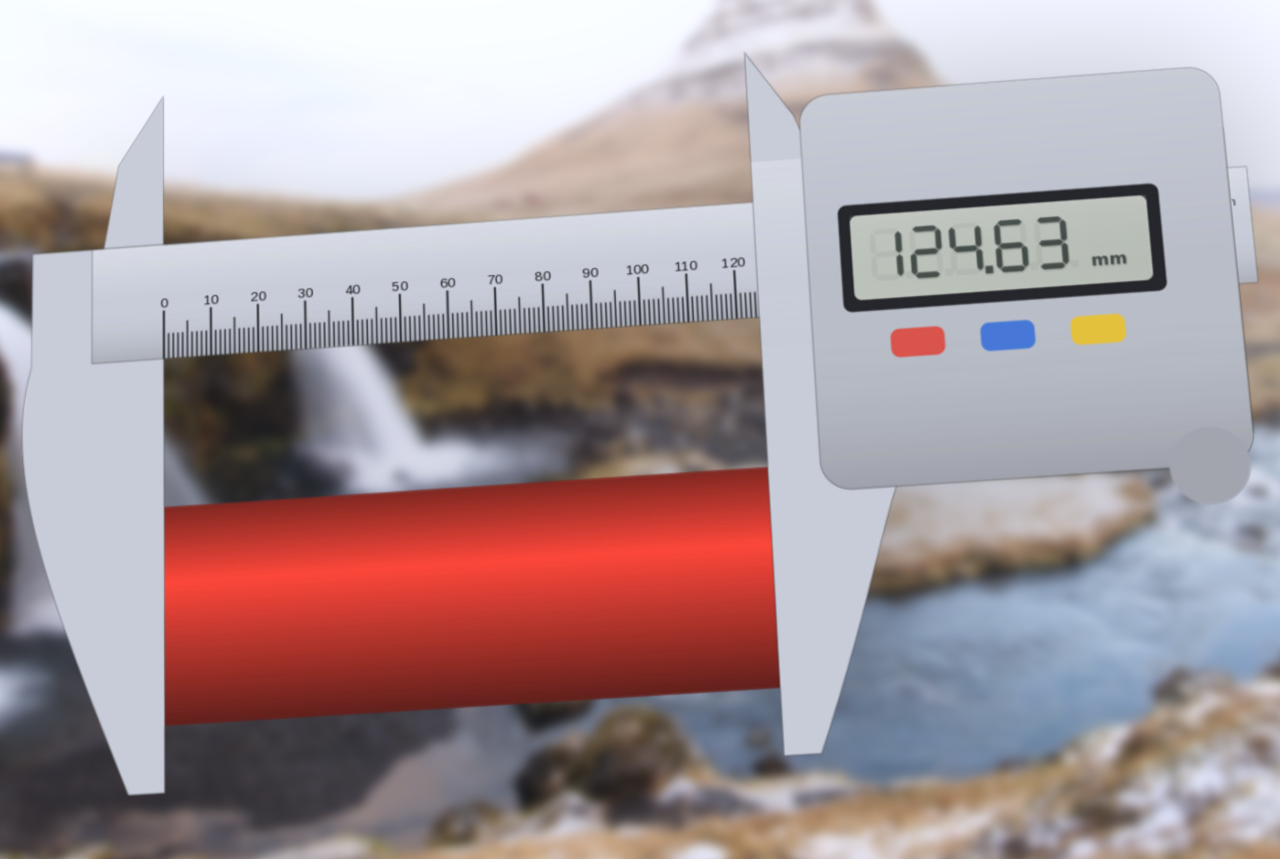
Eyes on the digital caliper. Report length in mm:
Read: 124.63 mm
